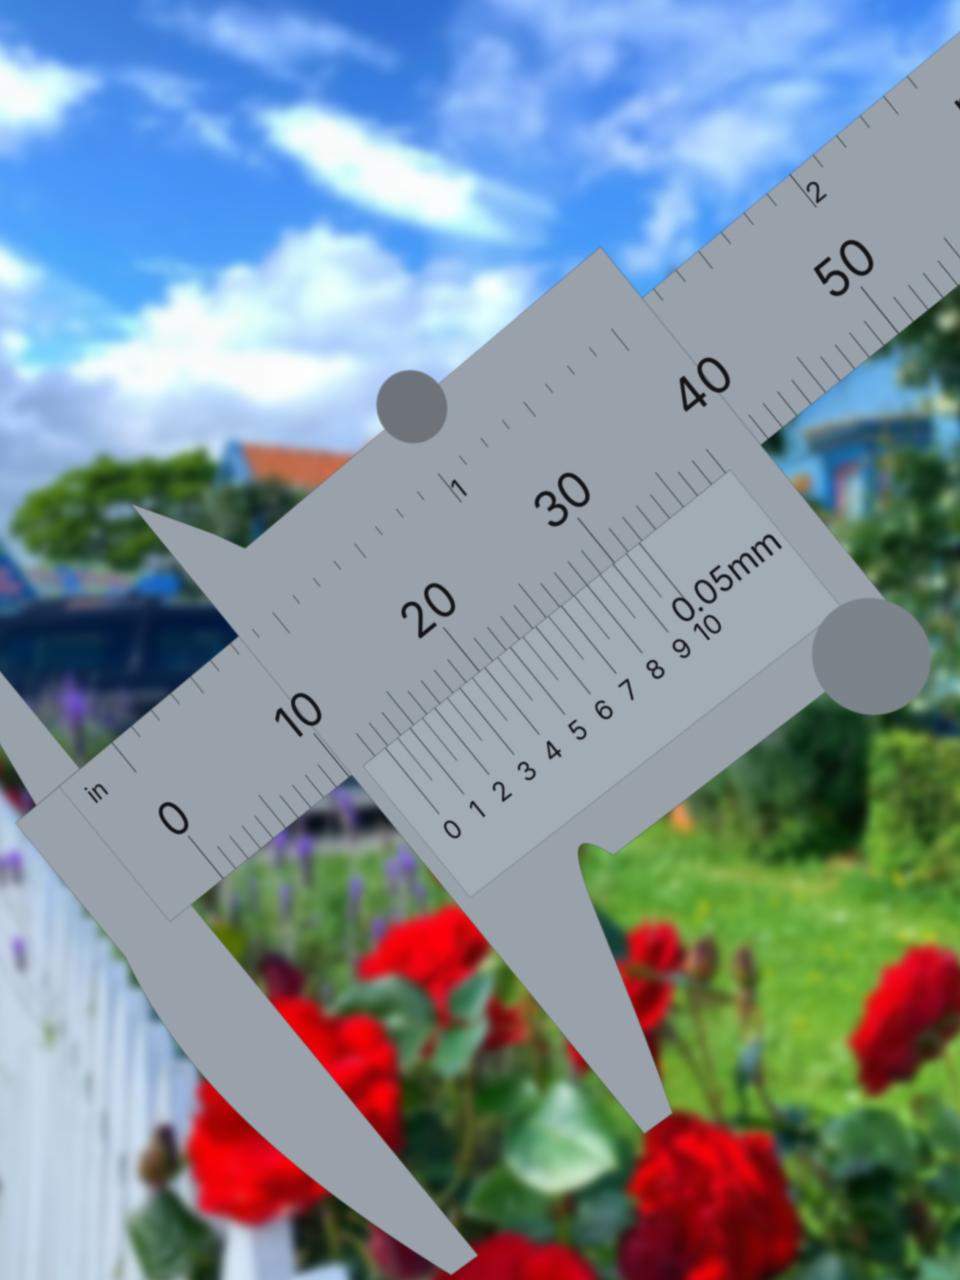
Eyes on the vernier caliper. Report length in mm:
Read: 12.8 mm
